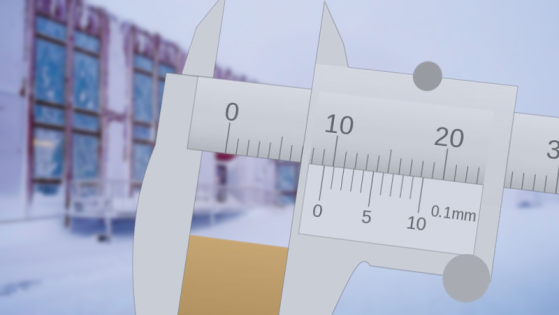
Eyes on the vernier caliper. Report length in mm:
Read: 9.2 mm
